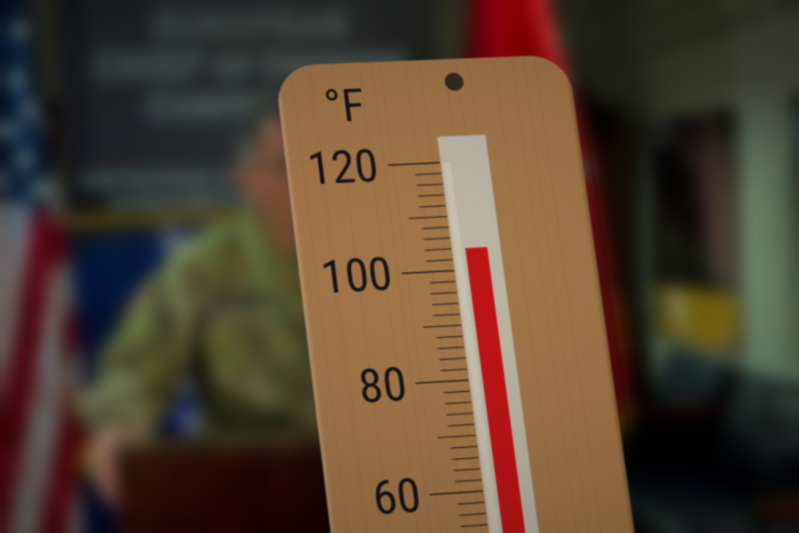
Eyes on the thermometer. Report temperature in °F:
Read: 104 °F
